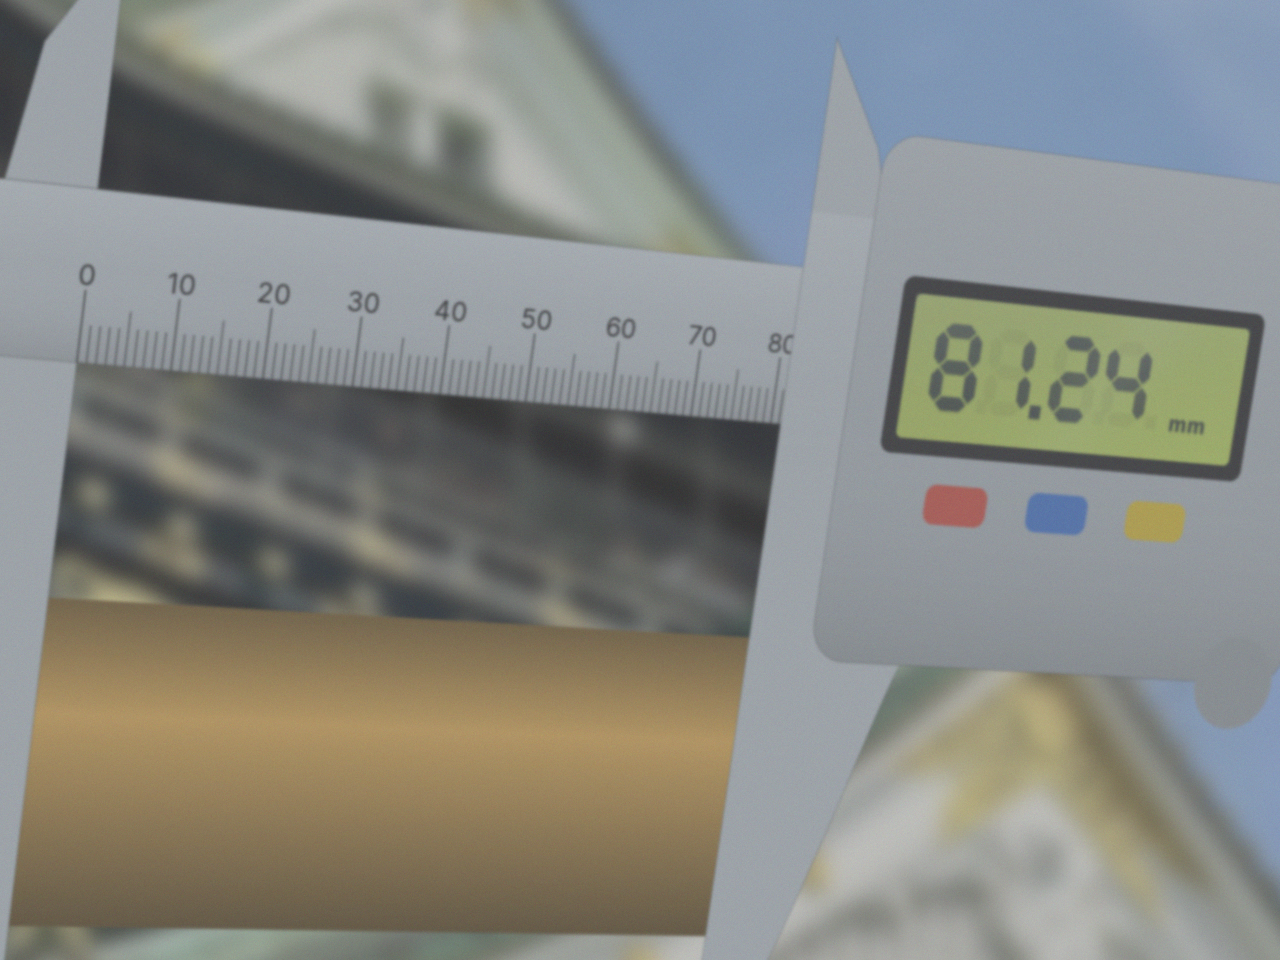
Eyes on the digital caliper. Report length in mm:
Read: 81.24 mm
